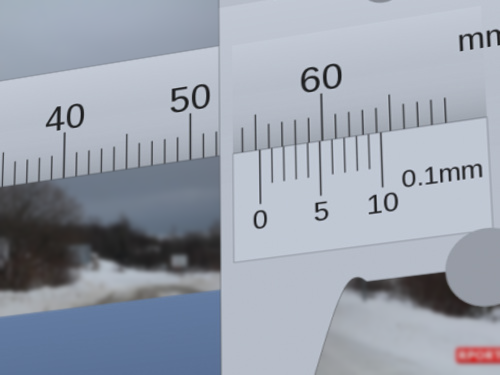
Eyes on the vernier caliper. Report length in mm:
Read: 55.3 mm
